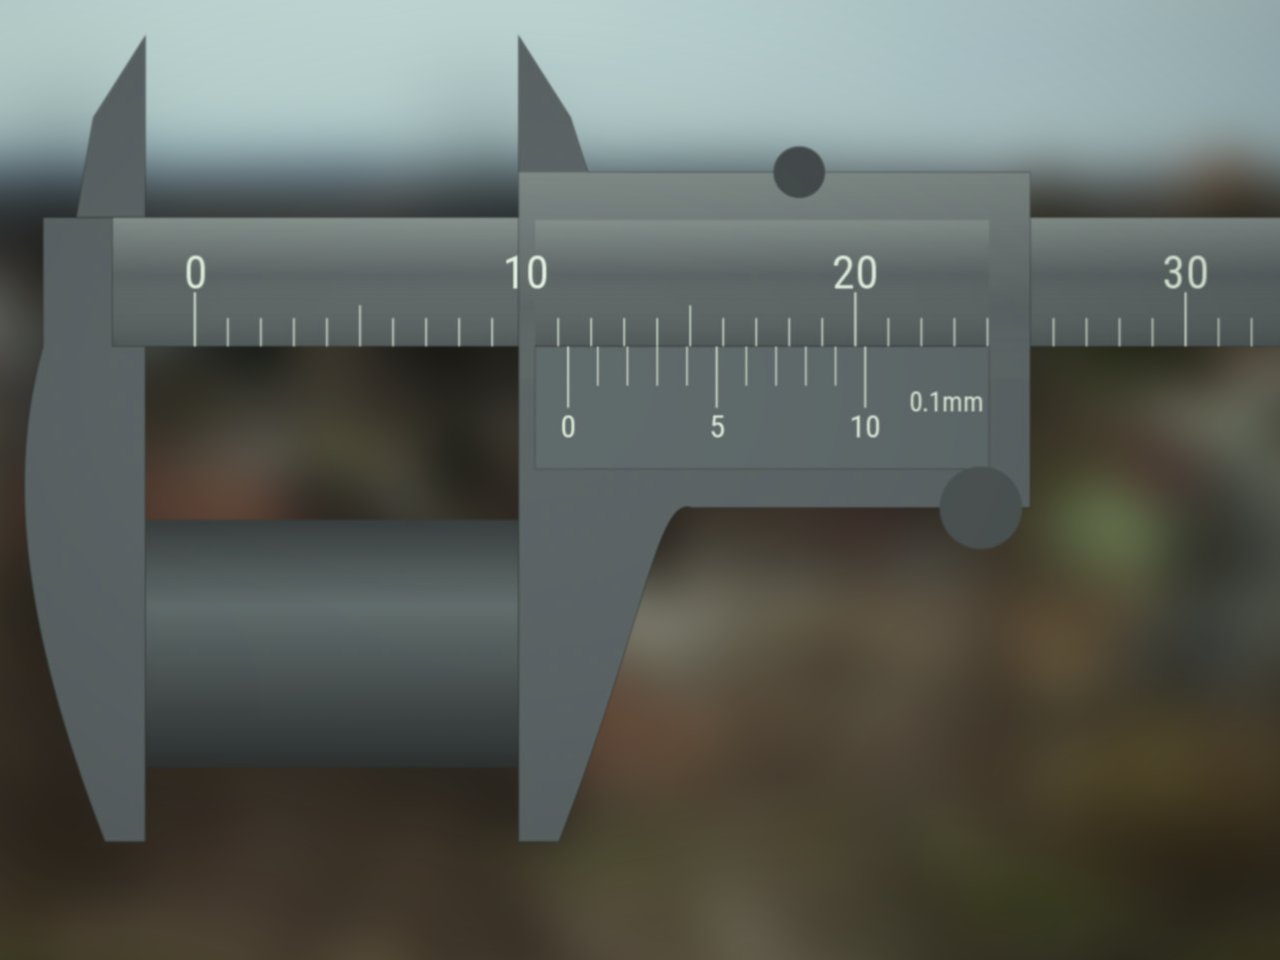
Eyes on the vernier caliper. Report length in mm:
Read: 11.3 mm
